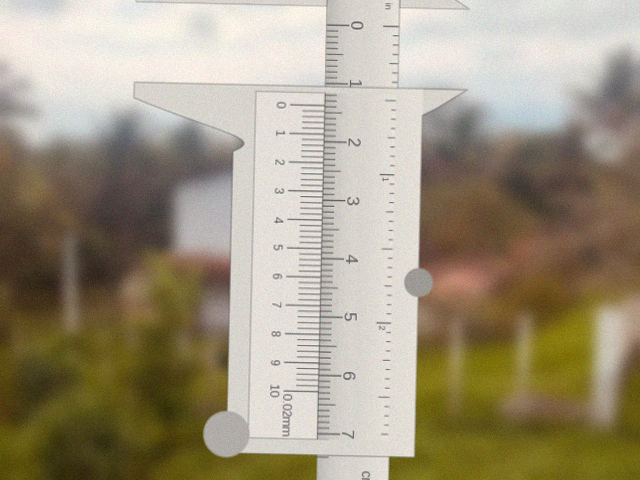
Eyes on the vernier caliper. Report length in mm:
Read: 13.8 mm
